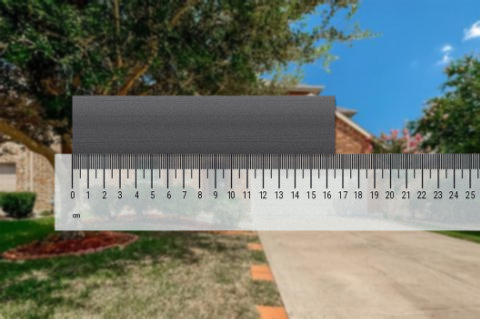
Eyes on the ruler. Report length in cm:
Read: 16.5 cm
